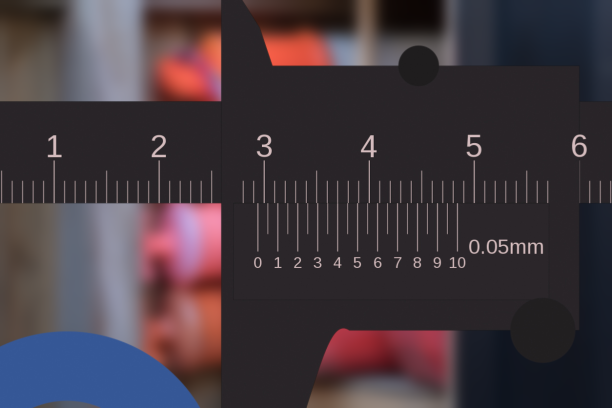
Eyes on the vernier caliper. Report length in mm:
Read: 29.4 mm
